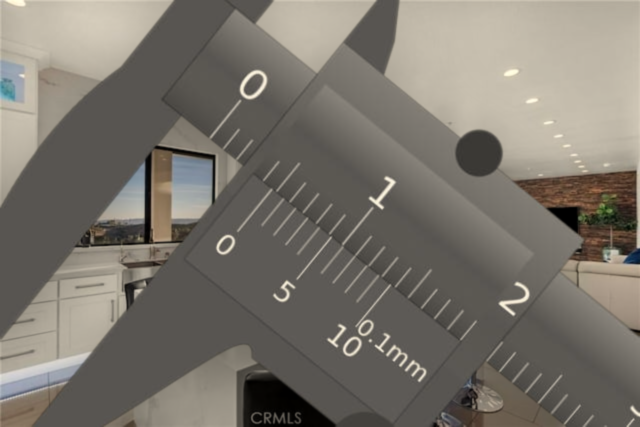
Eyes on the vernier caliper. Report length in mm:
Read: 4.7 mm
